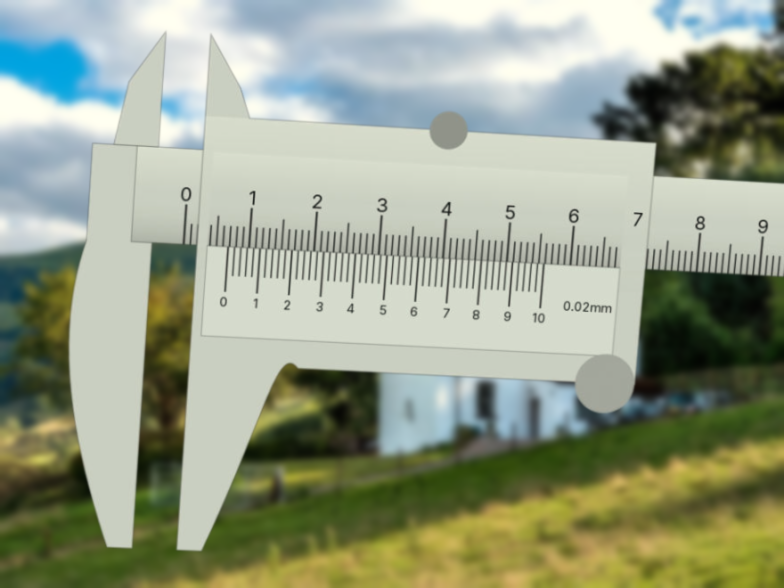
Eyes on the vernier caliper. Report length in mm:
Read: 6.8 mm
